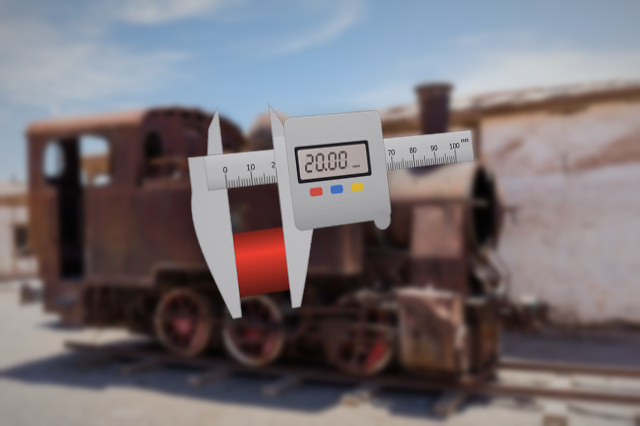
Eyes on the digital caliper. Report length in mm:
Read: 20.00 mm
